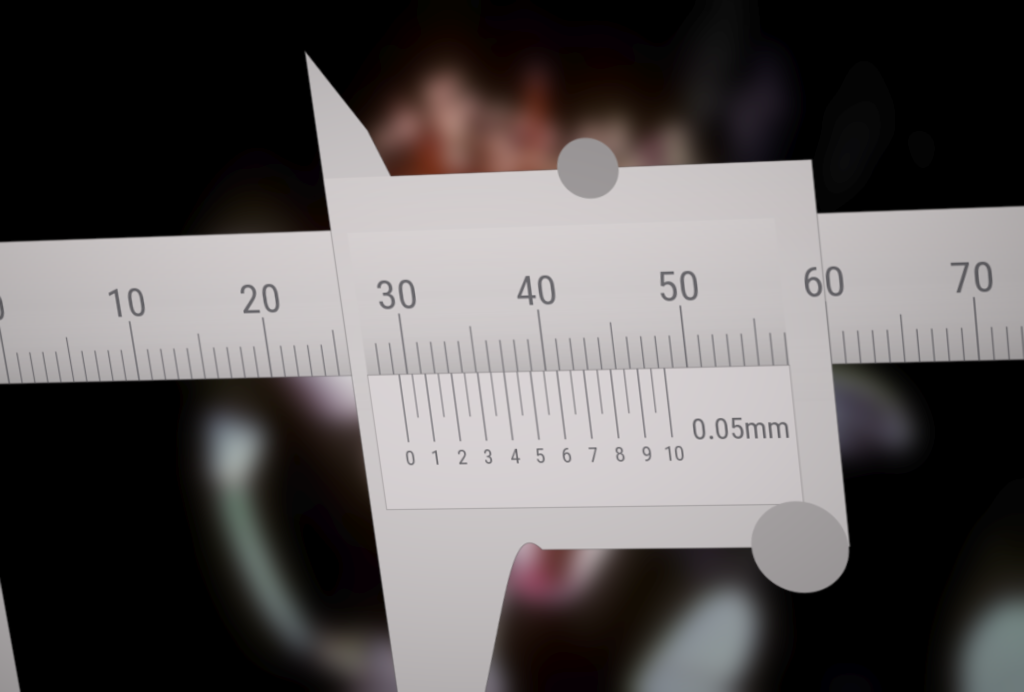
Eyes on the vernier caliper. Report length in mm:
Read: 29.4 mm
